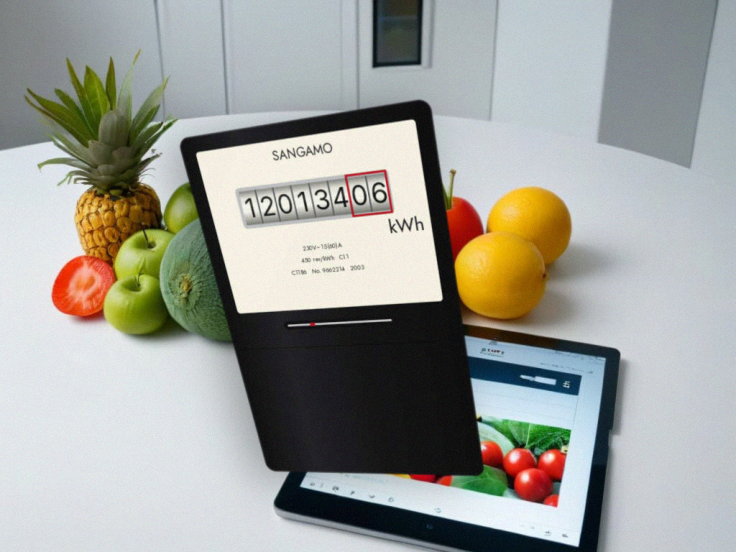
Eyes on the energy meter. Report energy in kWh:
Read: 120134.06 kWh
